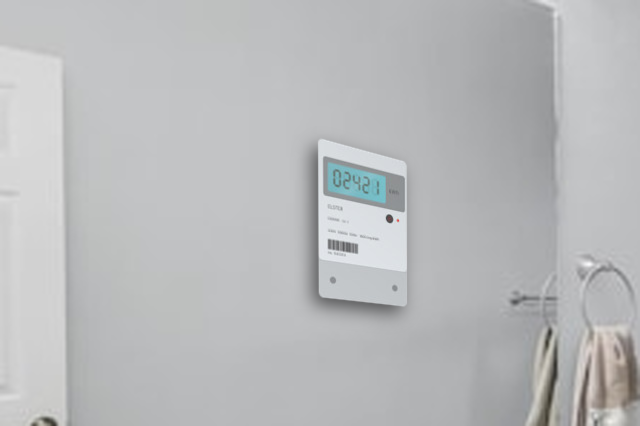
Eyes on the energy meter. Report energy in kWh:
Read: 2421 kWh
